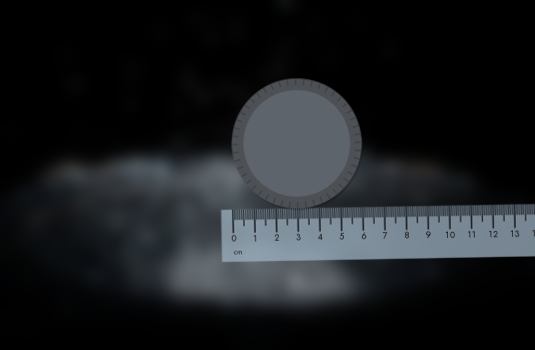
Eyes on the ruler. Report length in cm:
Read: 6 cm
